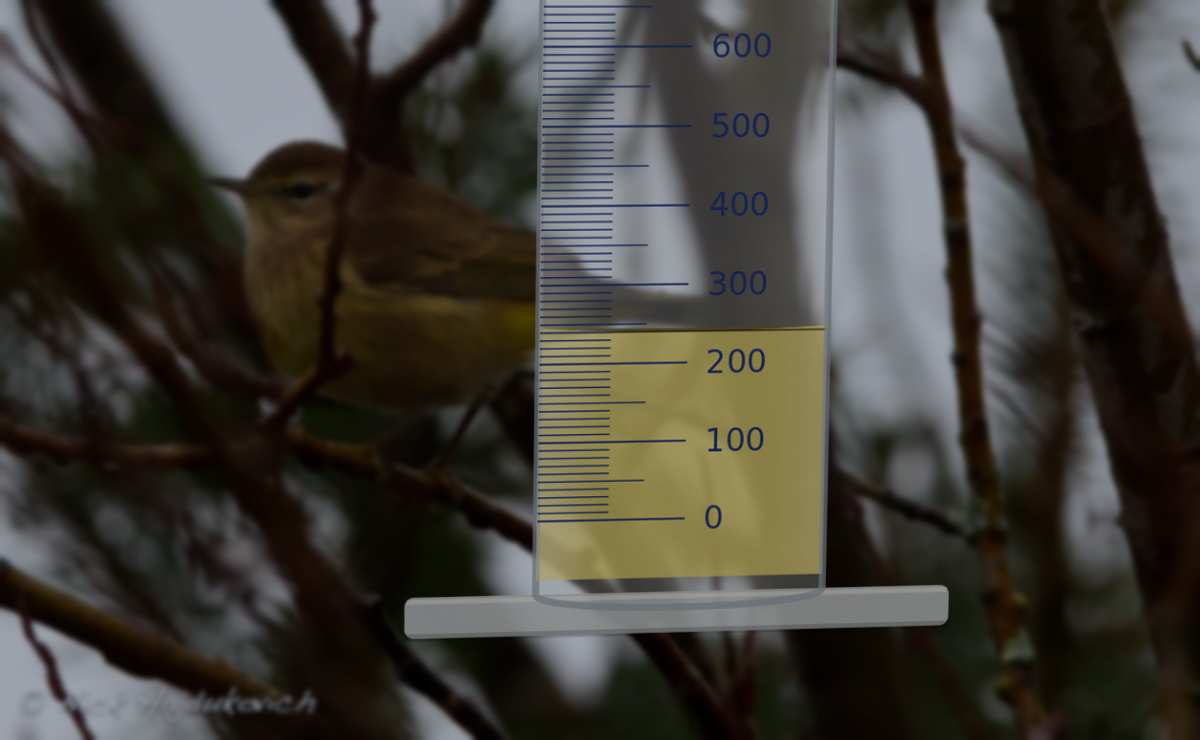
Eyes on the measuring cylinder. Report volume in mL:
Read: 240 mL
